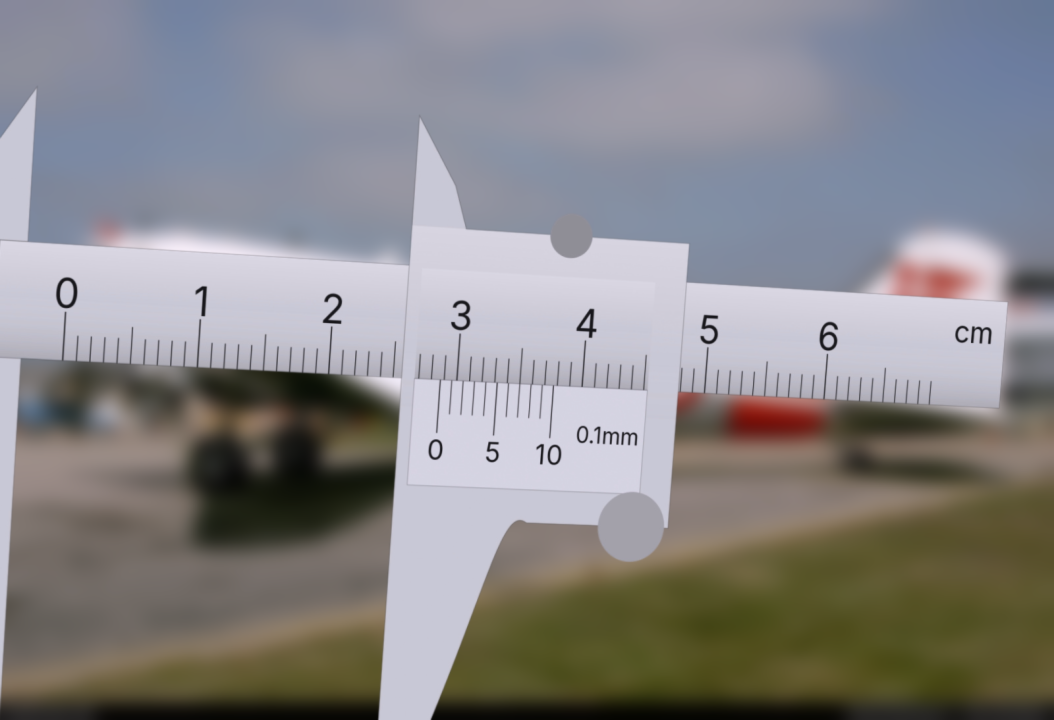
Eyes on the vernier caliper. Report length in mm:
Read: 28.7 mm
